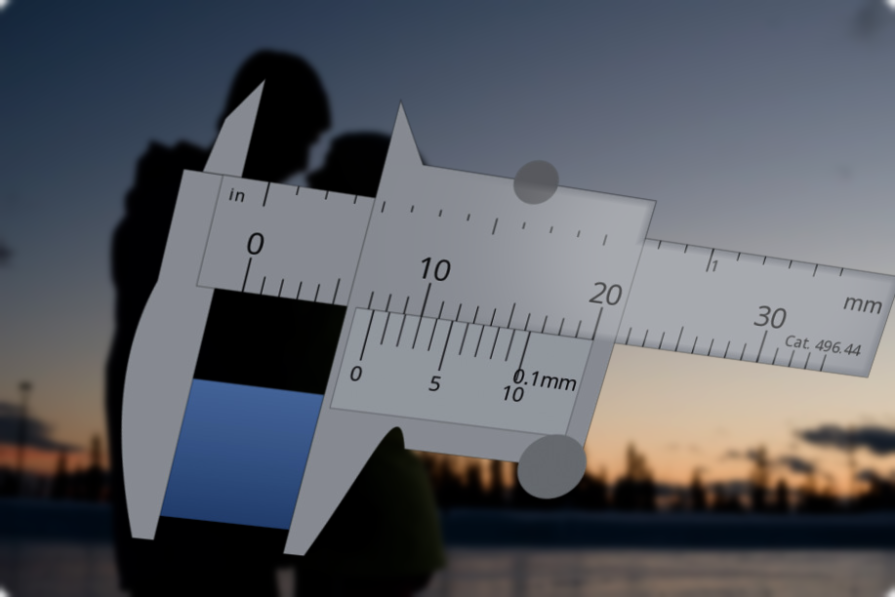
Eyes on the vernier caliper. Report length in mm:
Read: 7.3 mm
